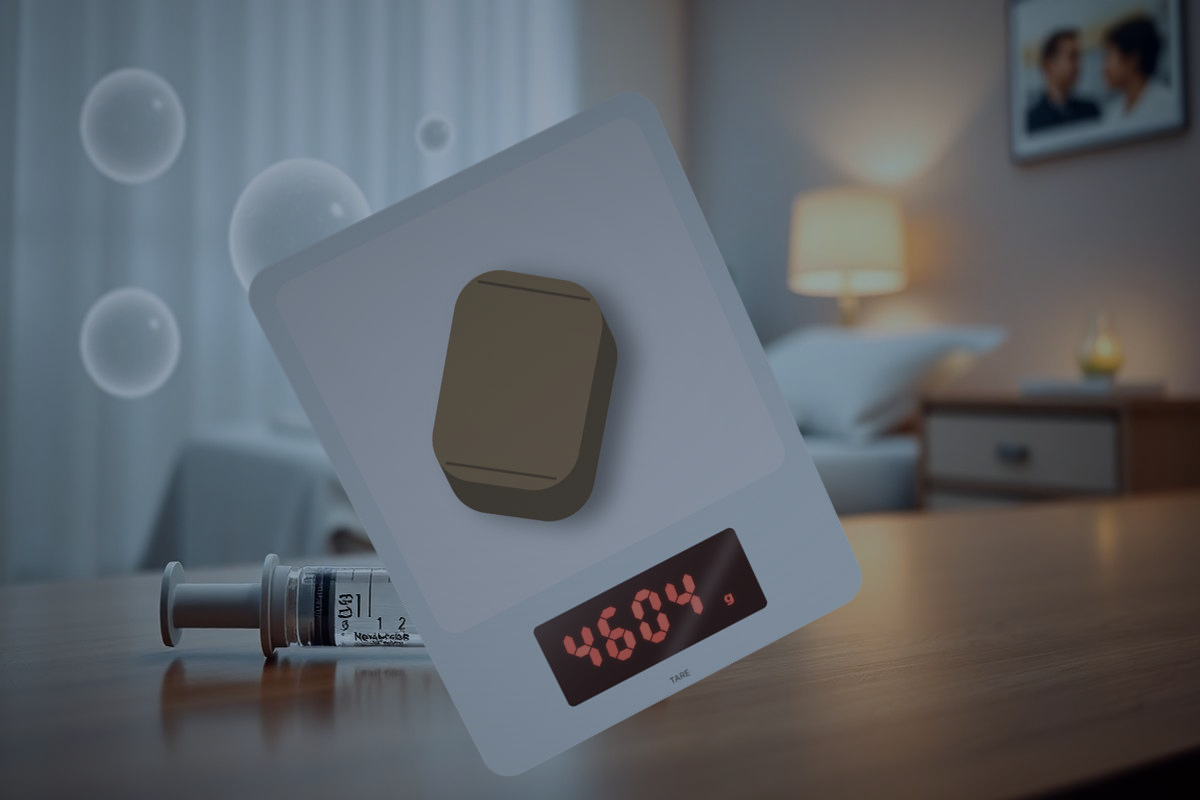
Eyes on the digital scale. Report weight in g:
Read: 4604 g
